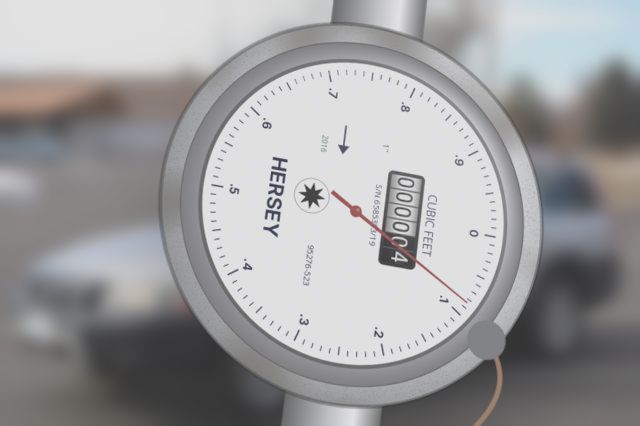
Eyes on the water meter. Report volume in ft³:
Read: 4.08 ft³
